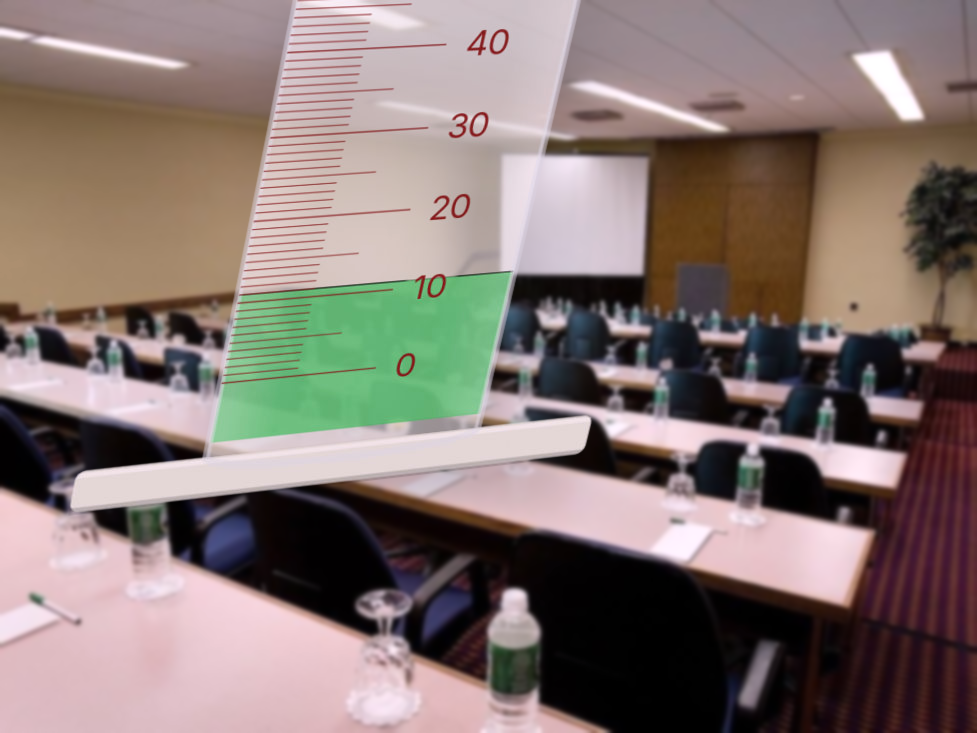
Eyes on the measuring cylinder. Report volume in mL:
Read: 11 mL
